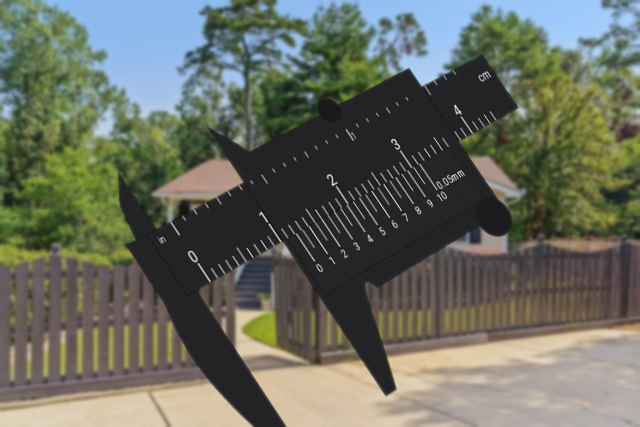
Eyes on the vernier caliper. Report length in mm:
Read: 12.2 mm
